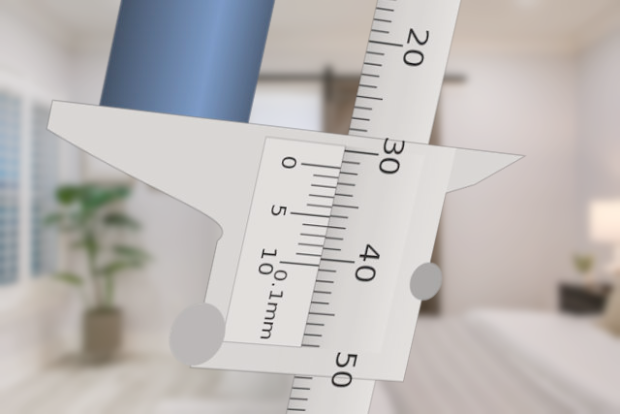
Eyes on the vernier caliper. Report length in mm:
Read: 31.6 mm
